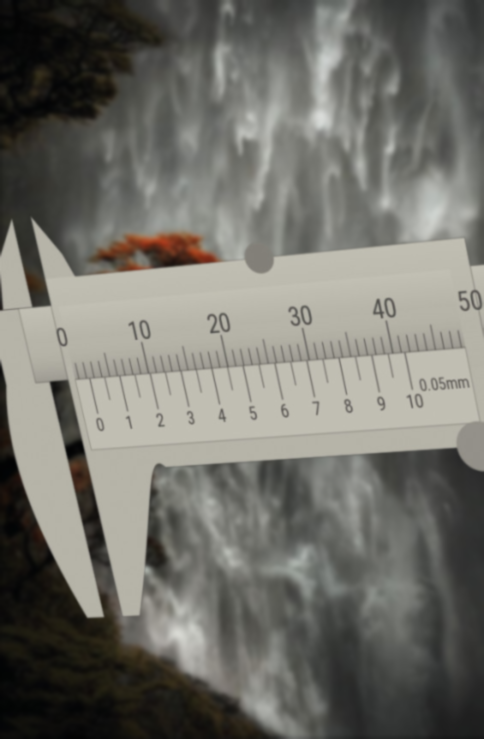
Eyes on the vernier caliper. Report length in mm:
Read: 2.4 mm
